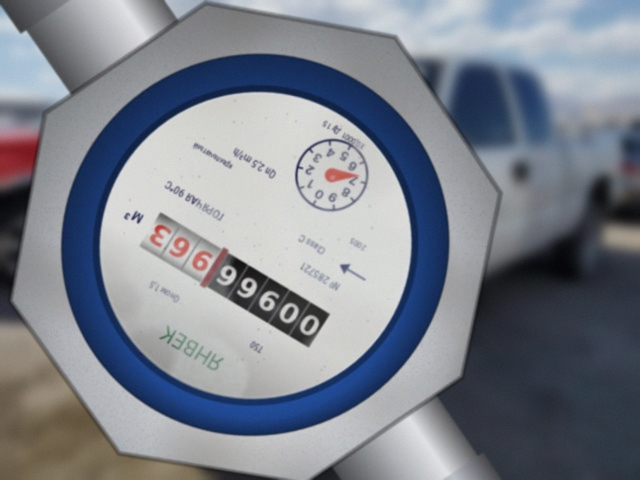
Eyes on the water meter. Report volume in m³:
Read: 966.9636 m³
